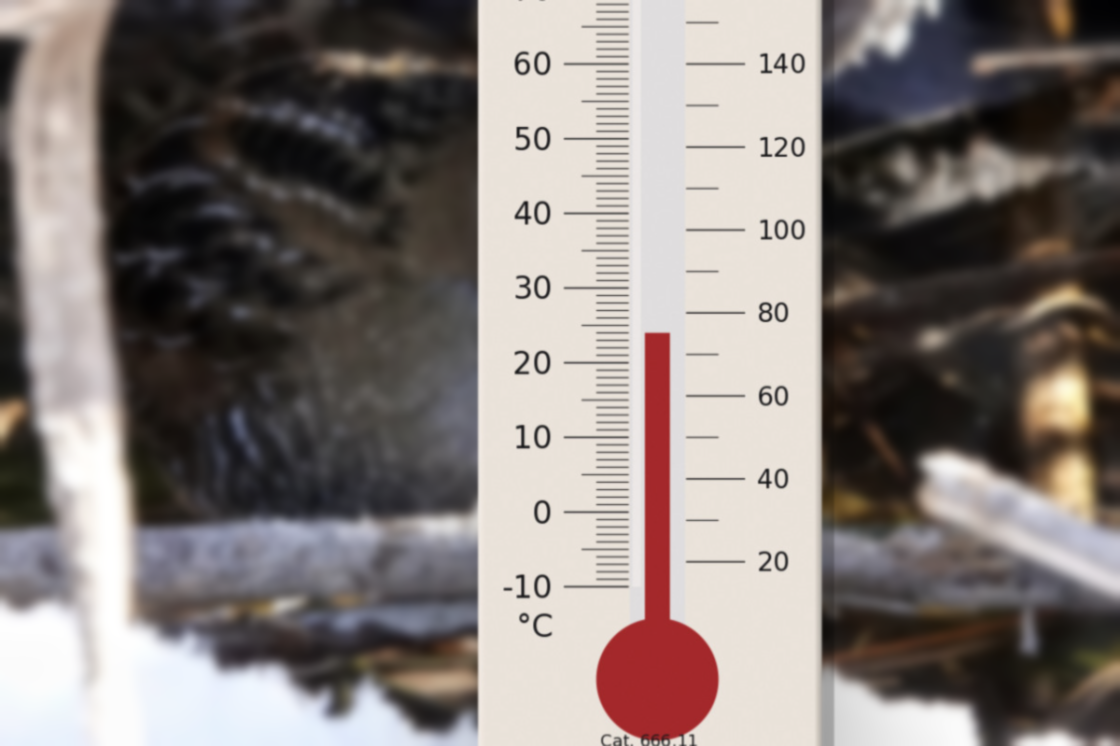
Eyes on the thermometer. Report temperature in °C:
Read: 24 °C
